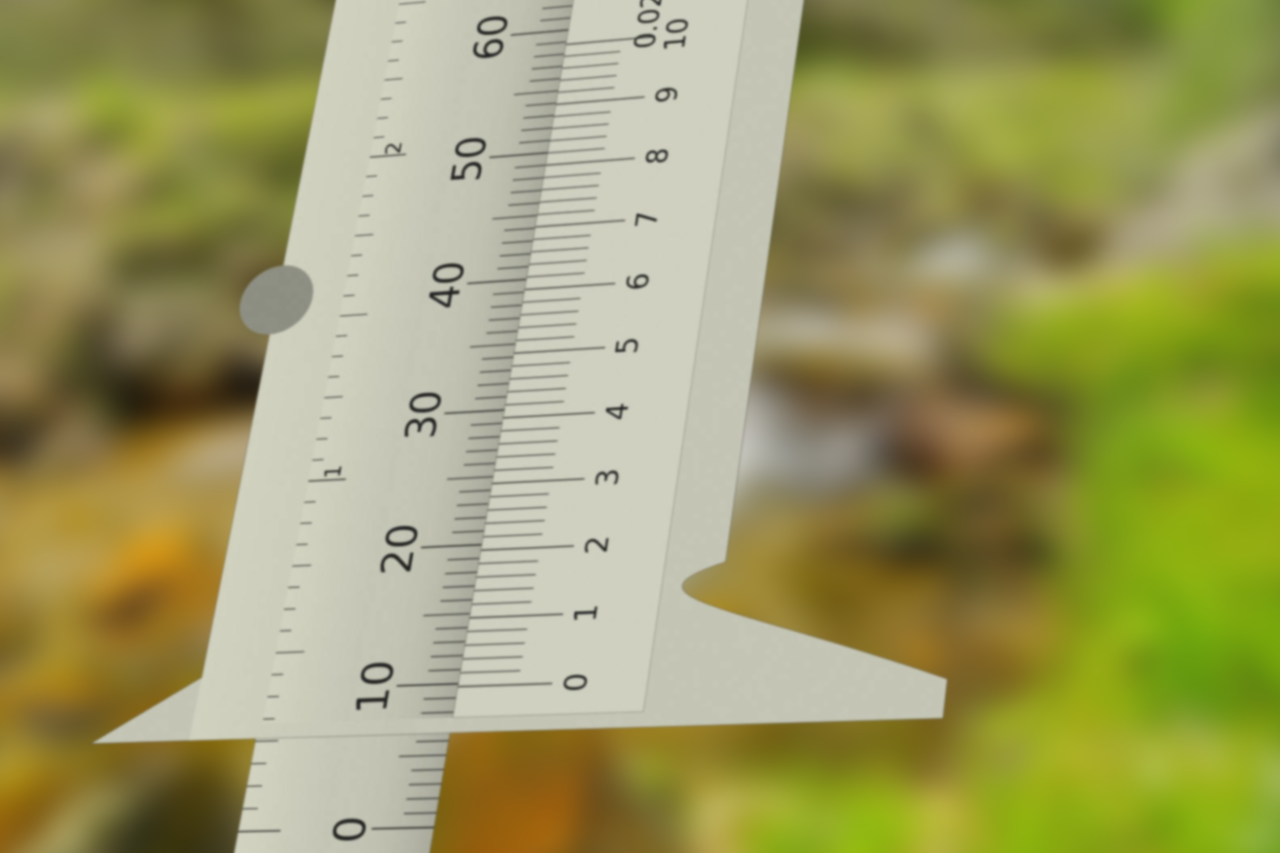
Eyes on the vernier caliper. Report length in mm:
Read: 9.8 mm
